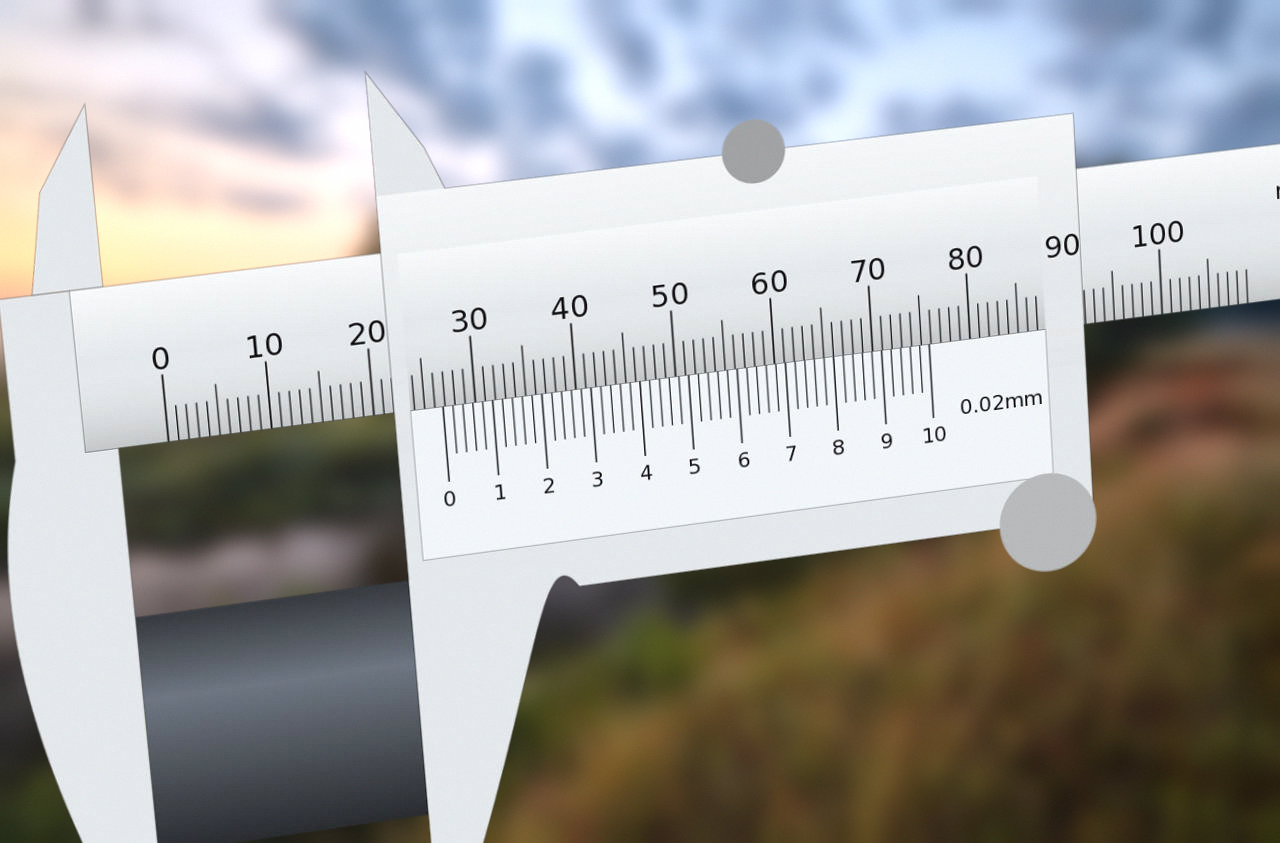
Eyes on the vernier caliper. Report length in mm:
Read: 26.8 mm
